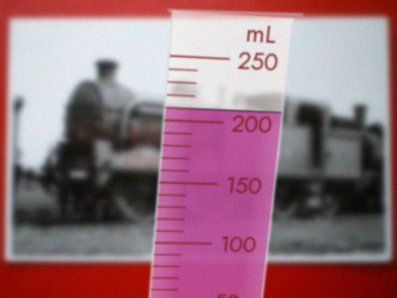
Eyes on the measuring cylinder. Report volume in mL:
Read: 210 mL
